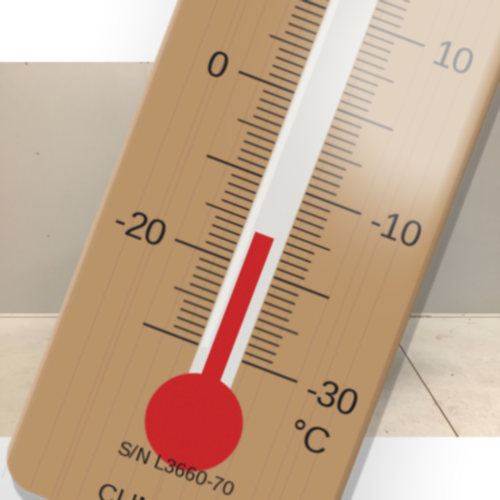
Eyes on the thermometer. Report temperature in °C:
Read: -16 °C
